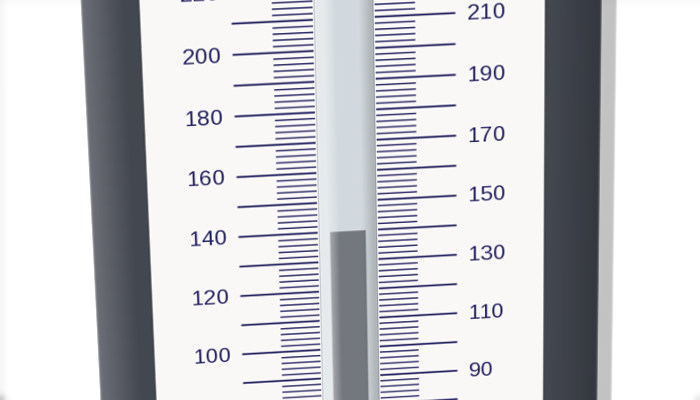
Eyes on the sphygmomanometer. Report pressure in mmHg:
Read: 140 mmHg
